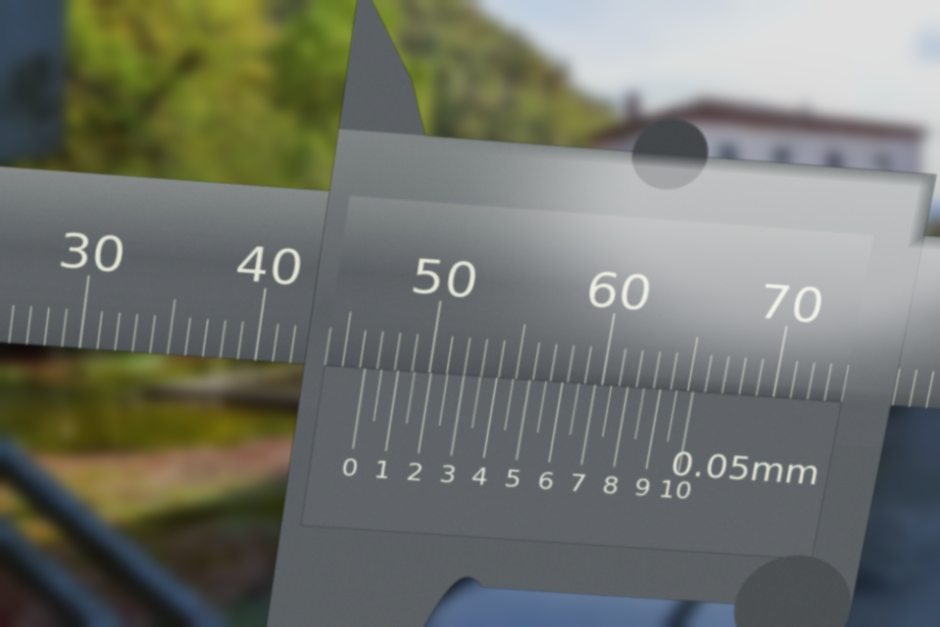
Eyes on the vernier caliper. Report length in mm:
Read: 46.3 mm
